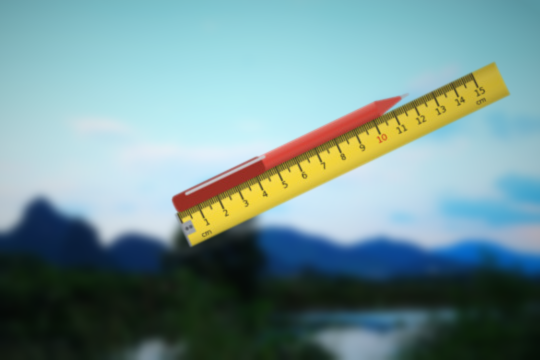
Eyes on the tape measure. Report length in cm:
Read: 12 cm
